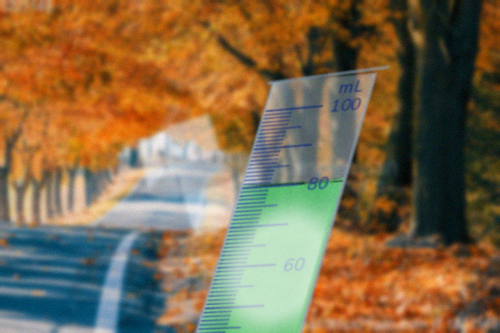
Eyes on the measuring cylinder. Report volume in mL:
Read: 80 mL
